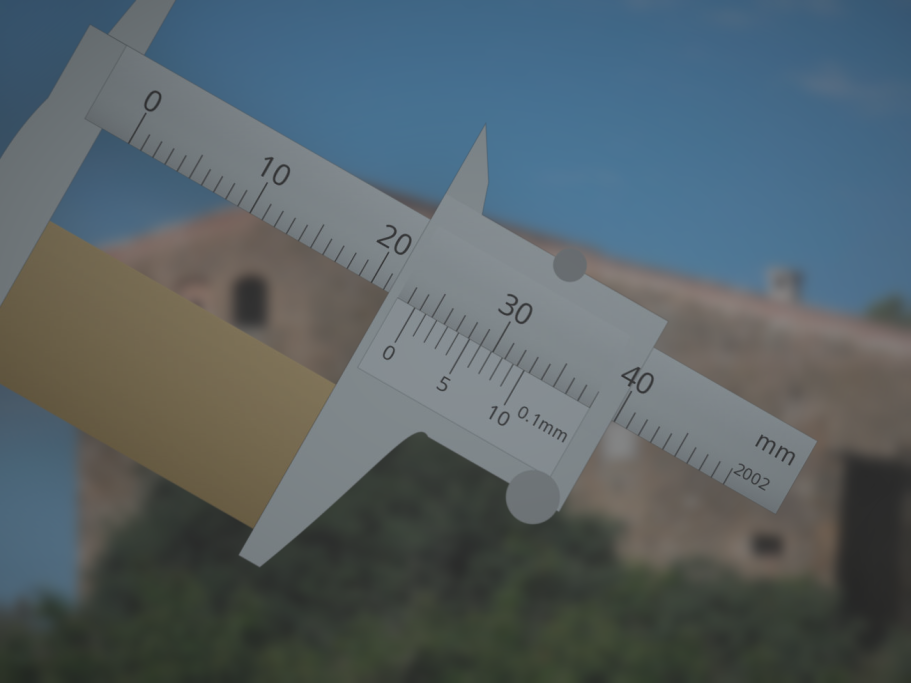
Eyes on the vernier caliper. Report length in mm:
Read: 23.6 mm
